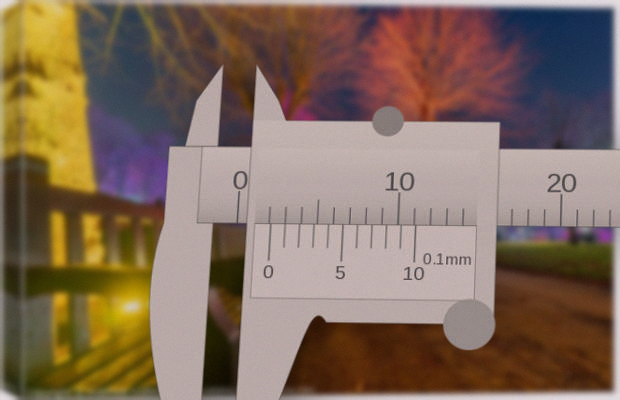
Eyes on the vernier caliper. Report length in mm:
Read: 2.1 mm
